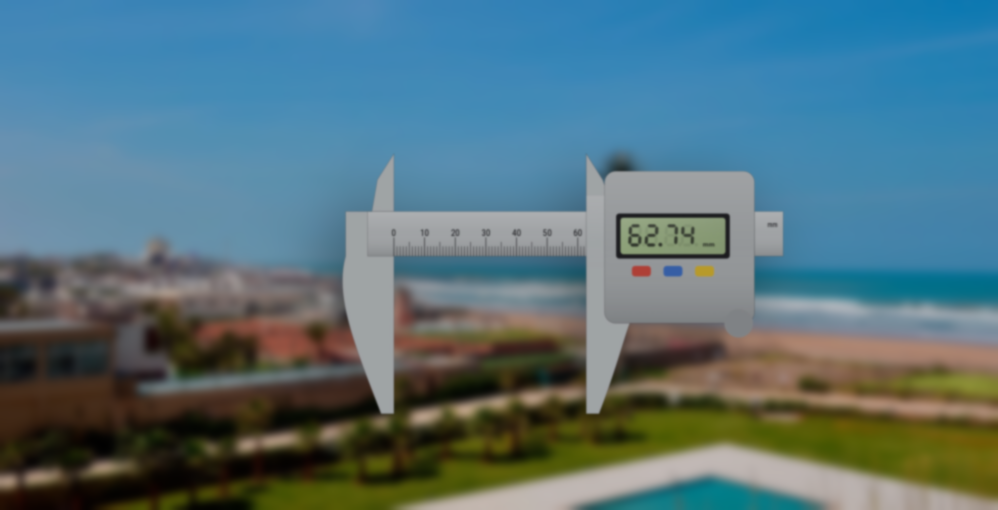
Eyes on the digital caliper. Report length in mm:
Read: 62.74 mm
